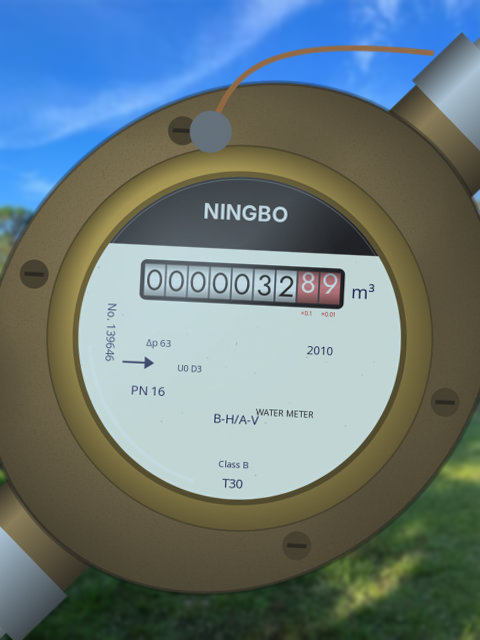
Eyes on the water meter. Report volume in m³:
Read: 32.89 m³
